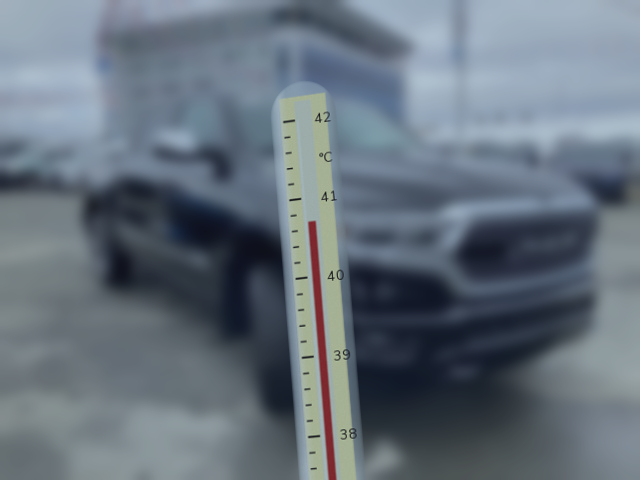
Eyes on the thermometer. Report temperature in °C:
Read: 40.7 °C
